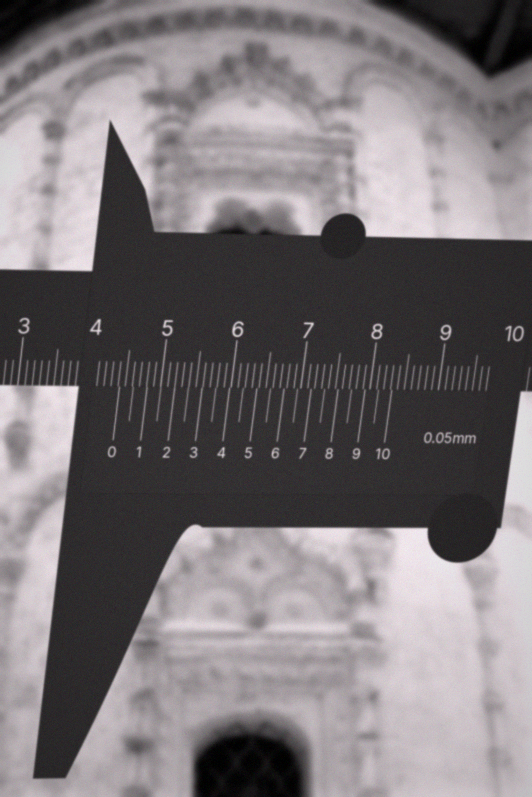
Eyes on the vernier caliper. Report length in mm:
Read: 44.2 mm
